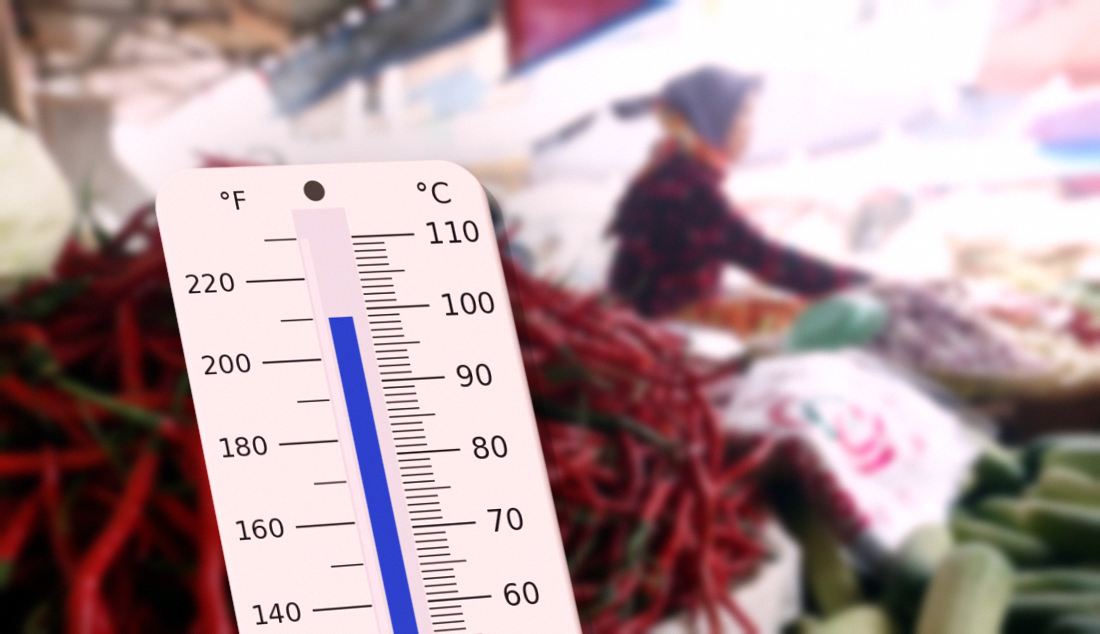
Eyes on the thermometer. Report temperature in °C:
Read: 99 °C
